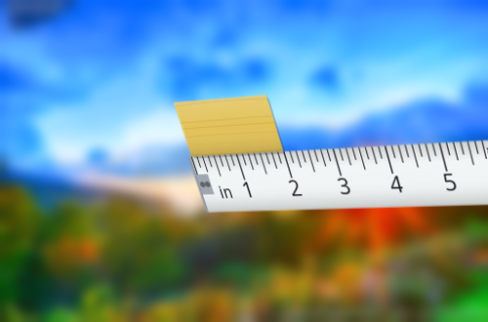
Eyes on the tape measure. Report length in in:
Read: 2 in
